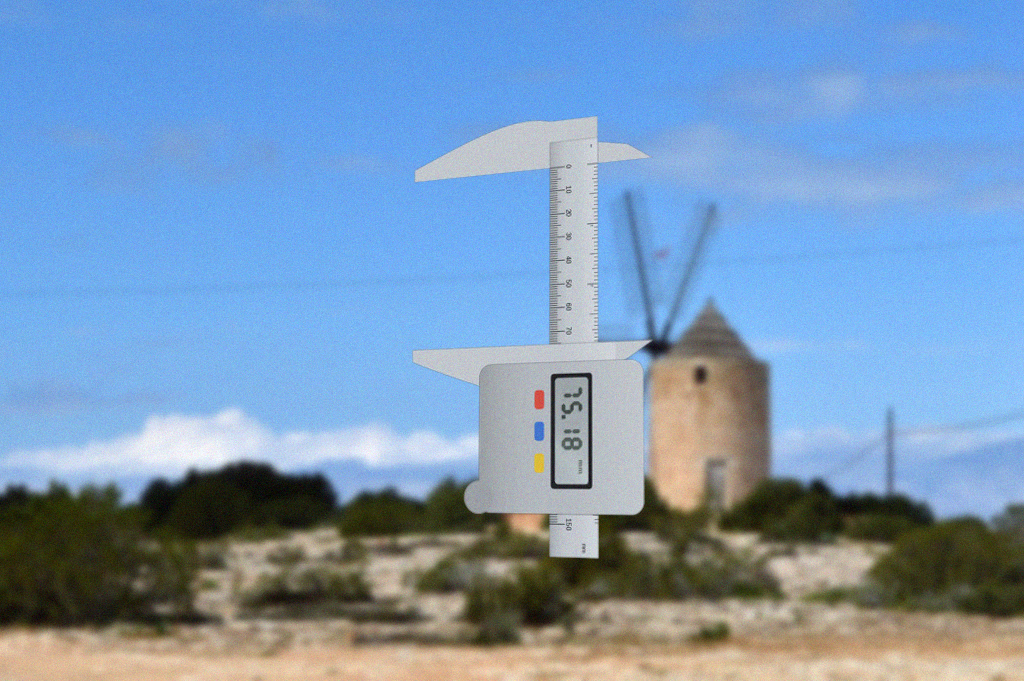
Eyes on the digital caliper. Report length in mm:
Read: 75.18 mm
